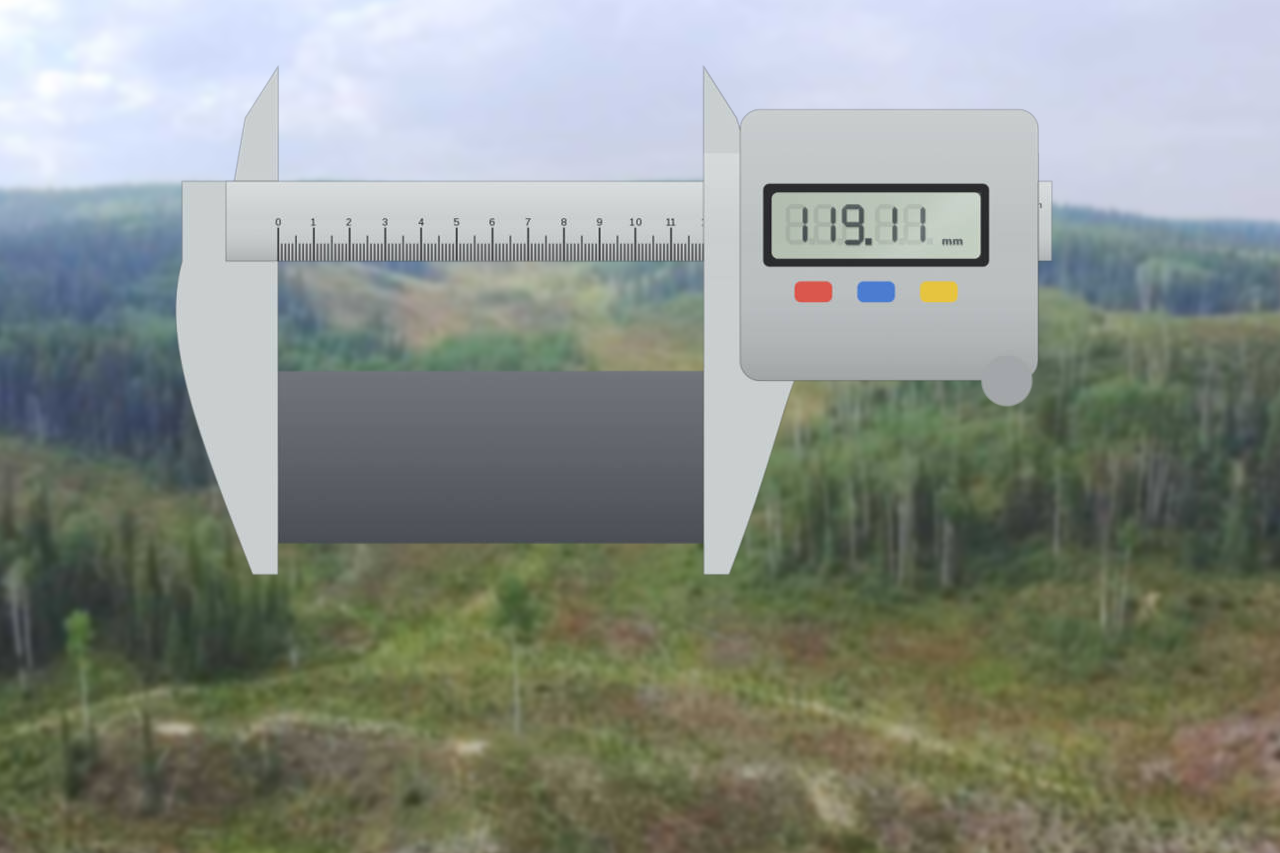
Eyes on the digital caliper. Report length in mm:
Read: 119.11 mm
